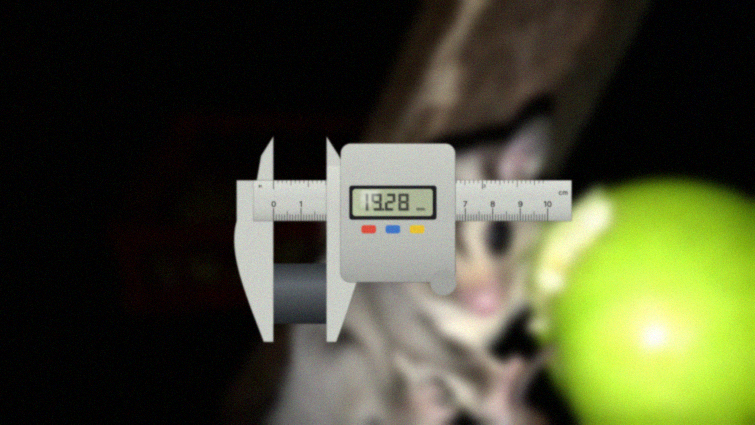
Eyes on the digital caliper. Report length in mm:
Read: 19.28 mm
